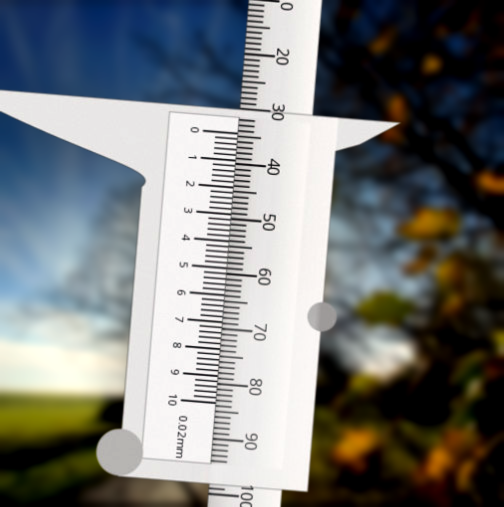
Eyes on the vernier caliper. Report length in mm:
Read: 34.5 mm
